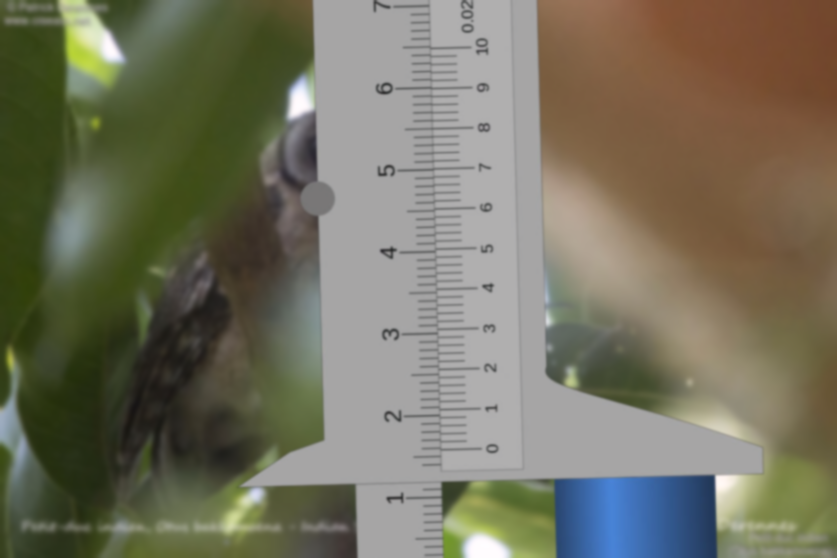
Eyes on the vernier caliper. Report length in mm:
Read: 15.8 mm
